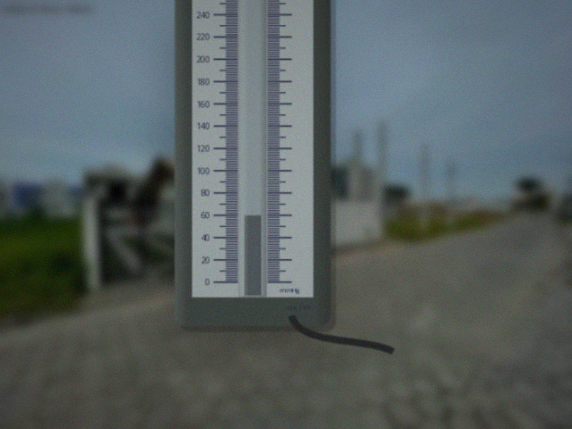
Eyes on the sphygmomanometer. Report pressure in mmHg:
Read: 60 mmHg
